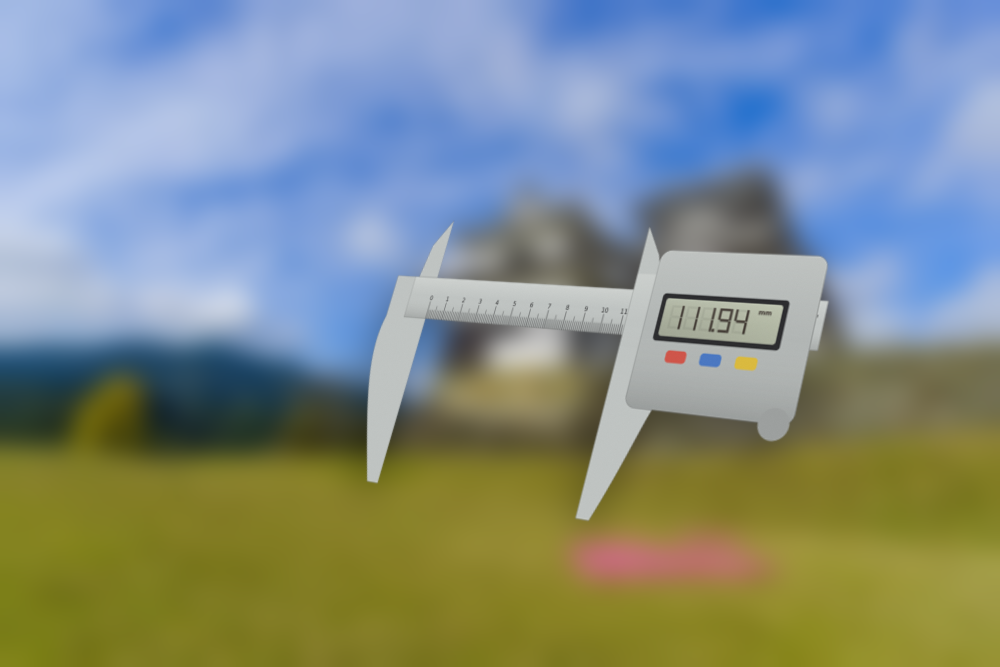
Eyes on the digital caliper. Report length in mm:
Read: 111.94 mm
